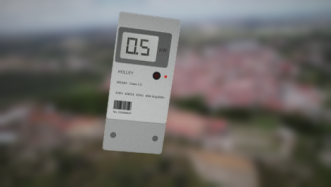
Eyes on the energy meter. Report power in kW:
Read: 0.5 kW
